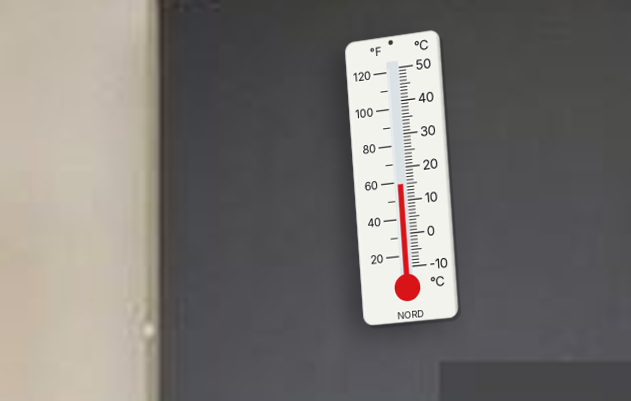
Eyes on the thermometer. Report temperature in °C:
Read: 15 °C
